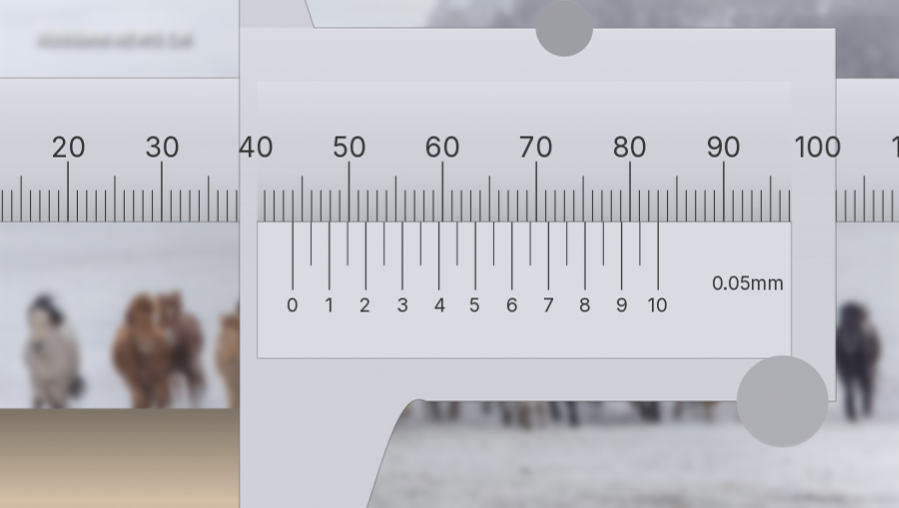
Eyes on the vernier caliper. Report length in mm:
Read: 44.0 mm
